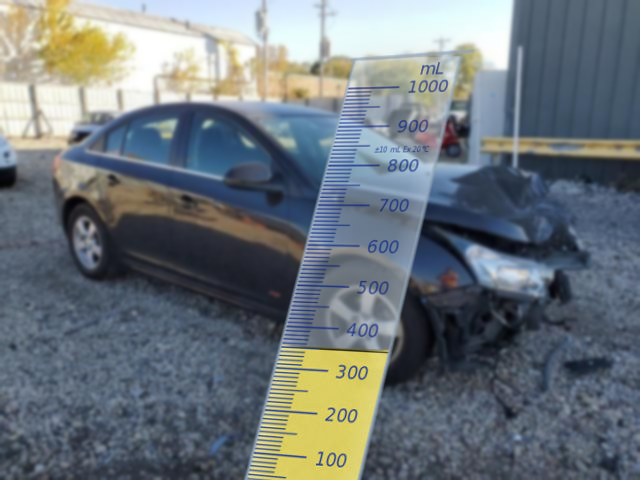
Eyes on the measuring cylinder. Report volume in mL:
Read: 350 mL
